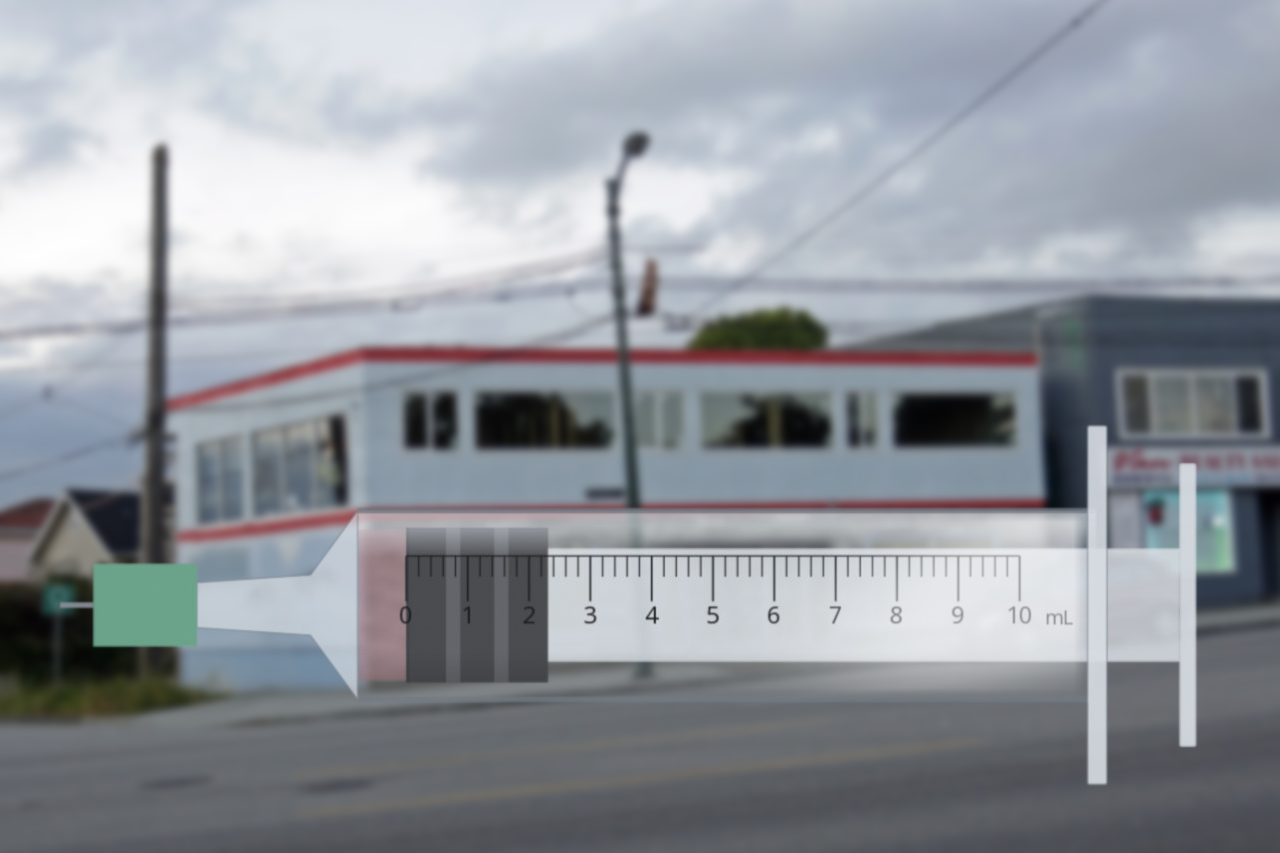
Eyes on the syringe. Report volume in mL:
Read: 0 mL
